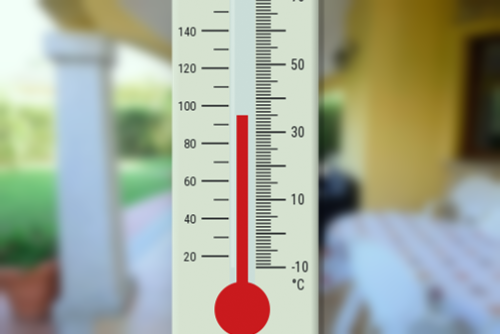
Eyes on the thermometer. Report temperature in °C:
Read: 35 °C
